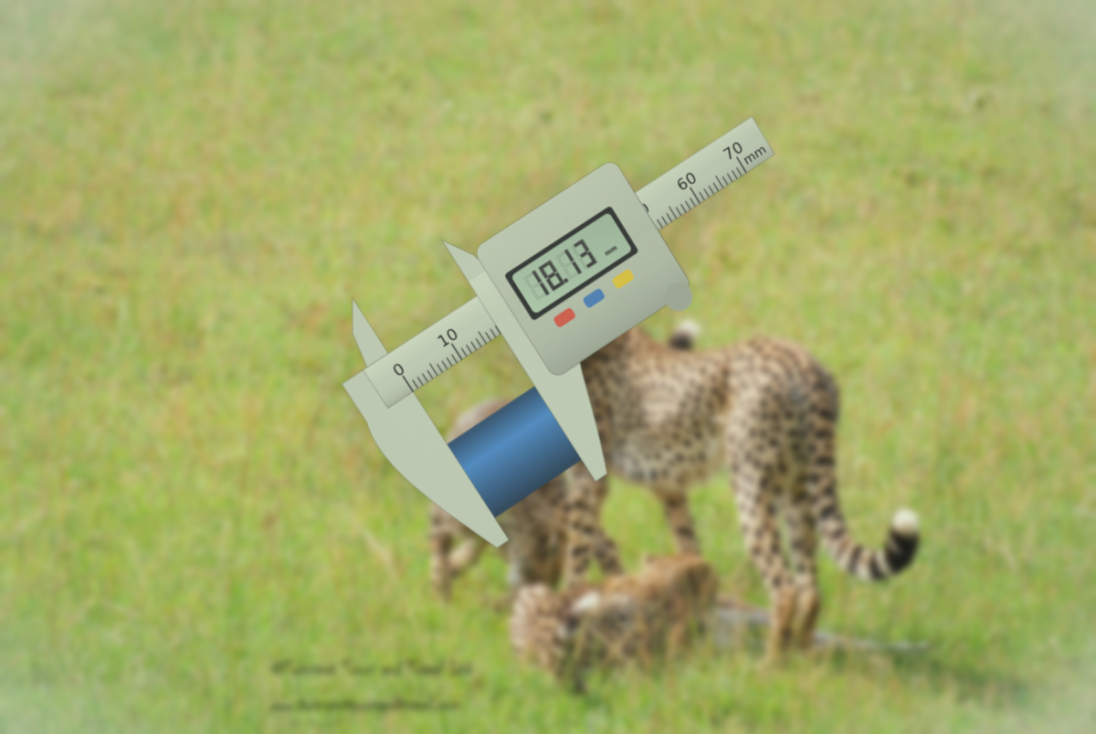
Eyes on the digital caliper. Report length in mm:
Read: 18.13 mm
